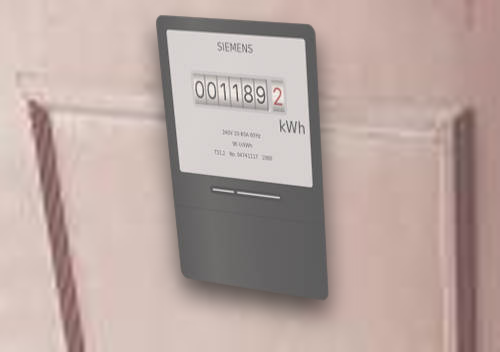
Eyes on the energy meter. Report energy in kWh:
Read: 1189.2 kWh
